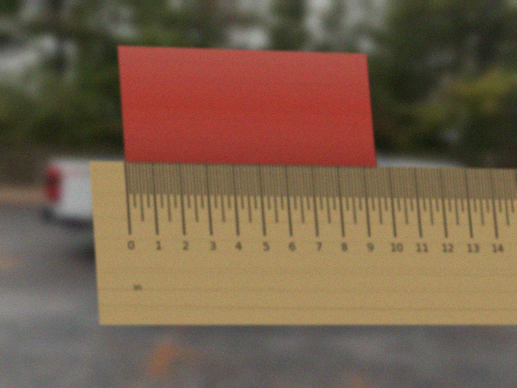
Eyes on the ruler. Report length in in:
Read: 9.5 in
